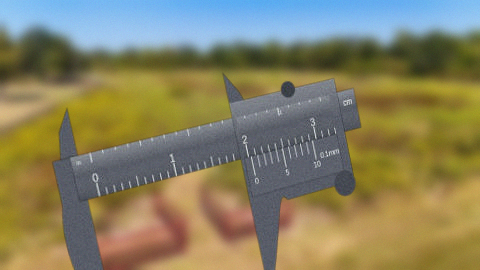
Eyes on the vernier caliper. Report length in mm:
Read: 20.4 mm
